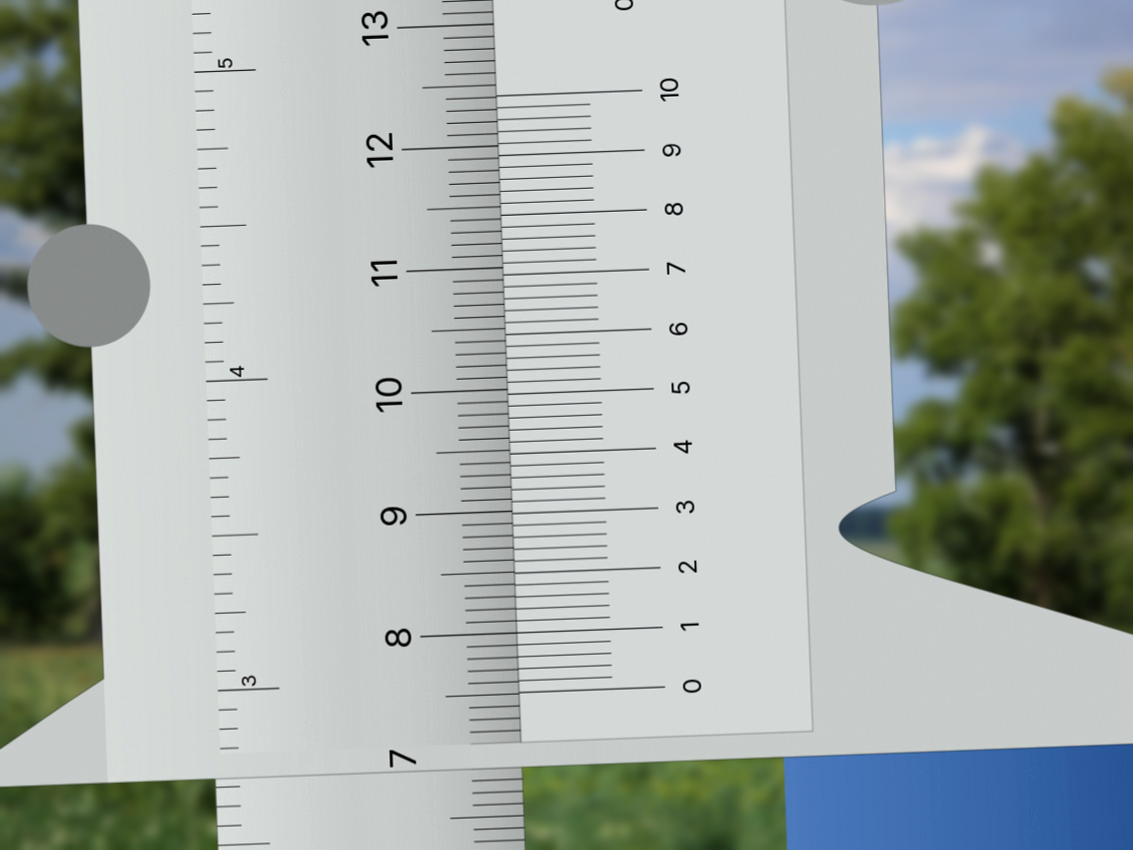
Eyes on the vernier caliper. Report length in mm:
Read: 75.1 mm
